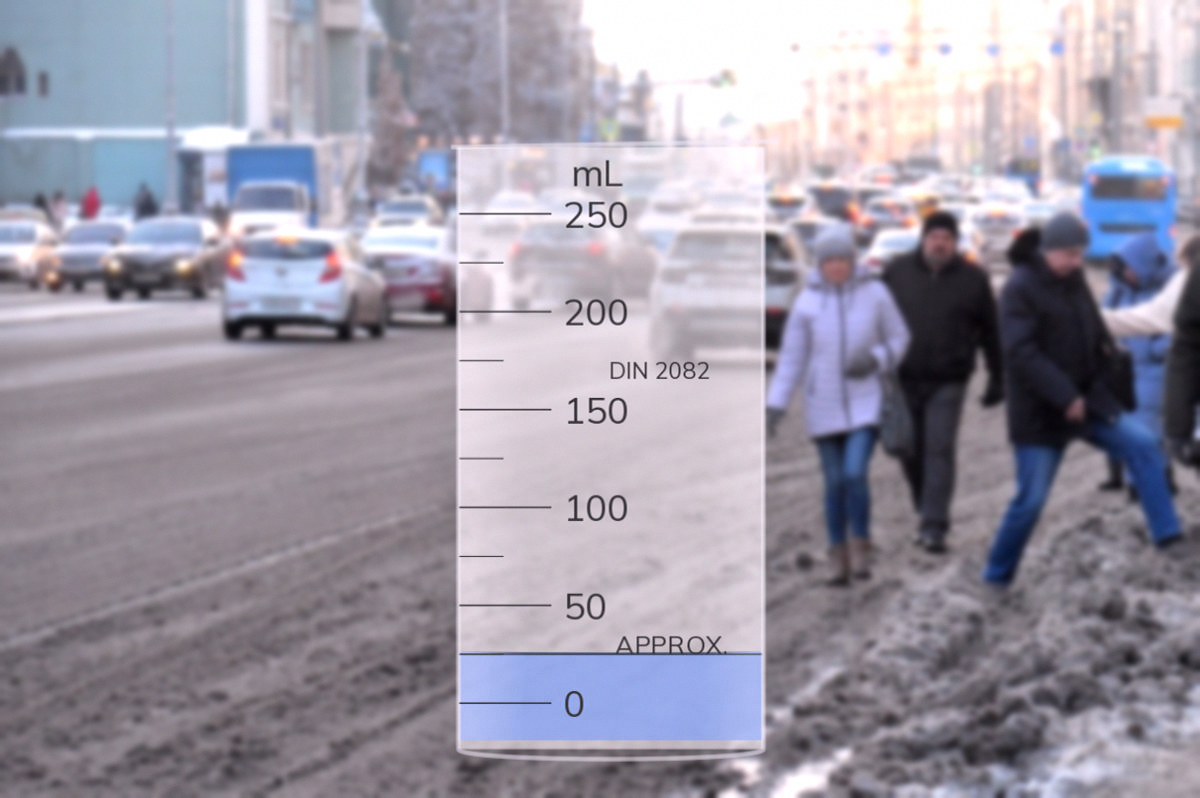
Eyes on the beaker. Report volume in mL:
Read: 25 mL
